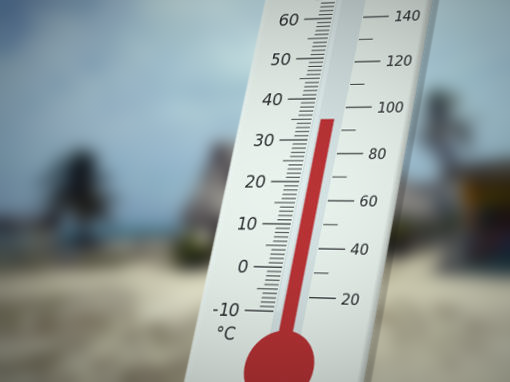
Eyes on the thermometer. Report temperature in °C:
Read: 35 °C
